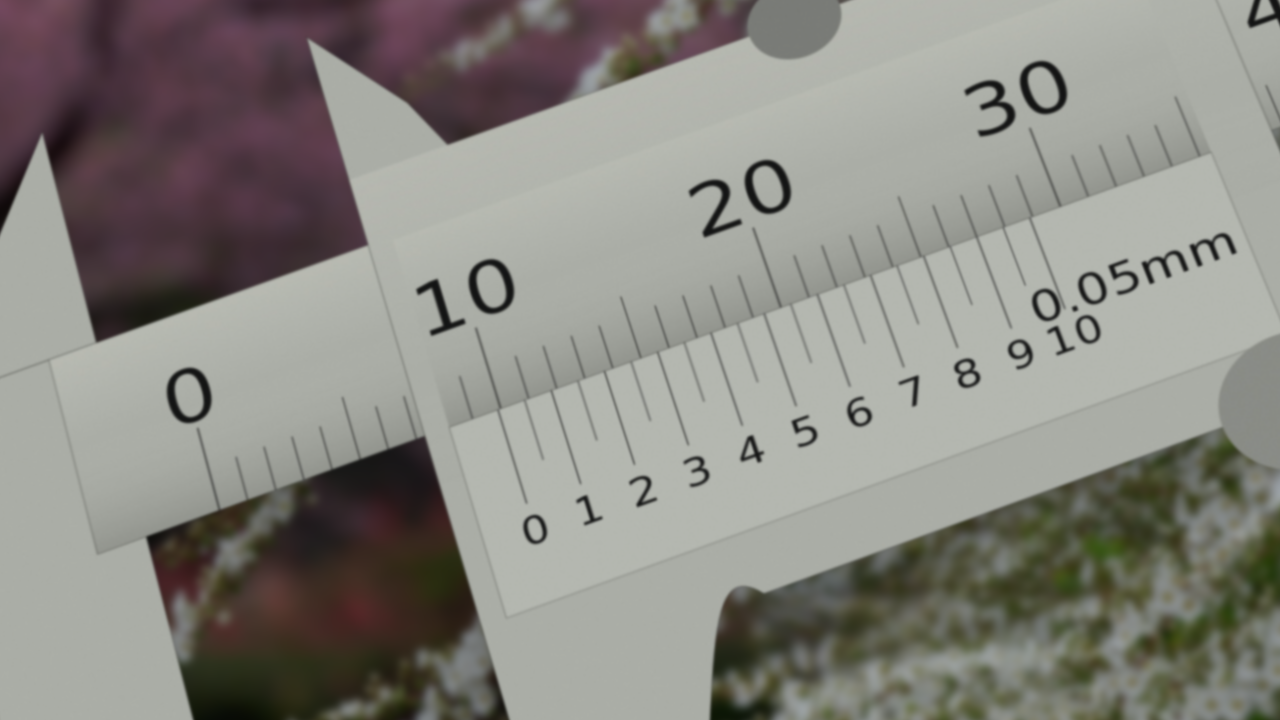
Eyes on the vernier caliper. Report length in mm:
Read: 9.9 mm
